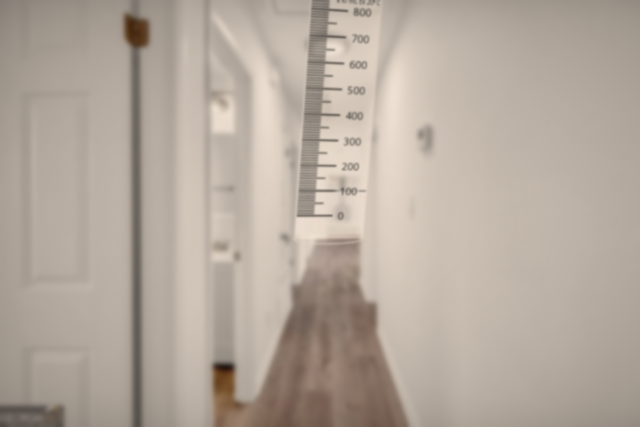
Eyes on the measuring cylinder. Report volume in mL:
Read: 100 mL
